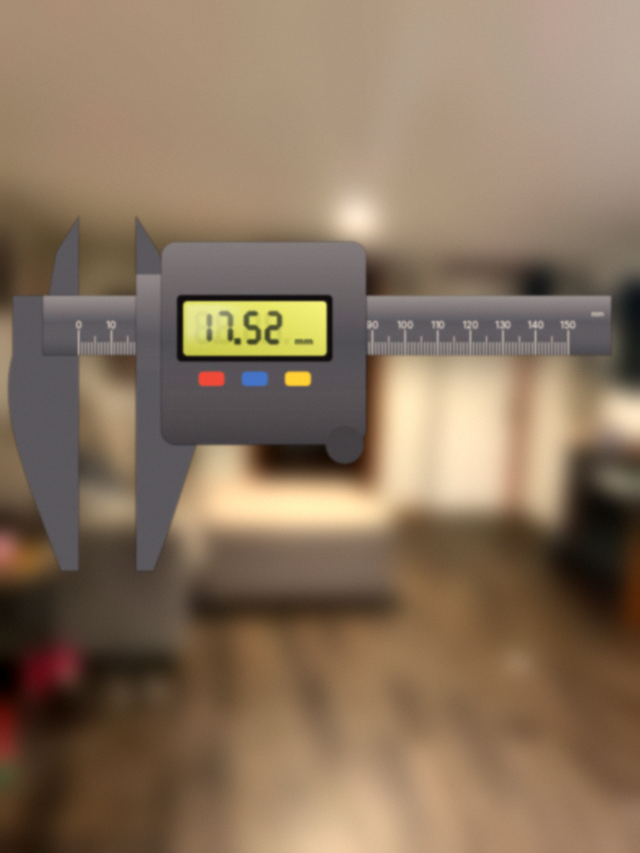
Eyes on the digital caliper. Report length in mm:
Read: 17.52 mm
